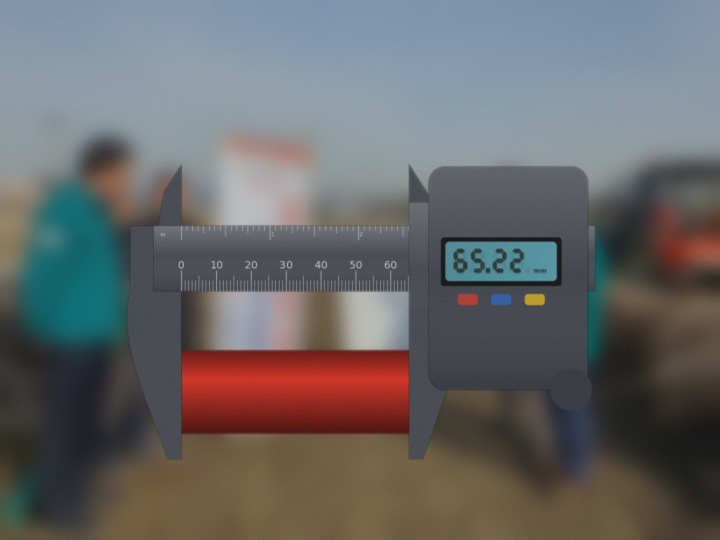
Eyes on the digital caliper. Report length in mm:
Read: 65.22 mm
